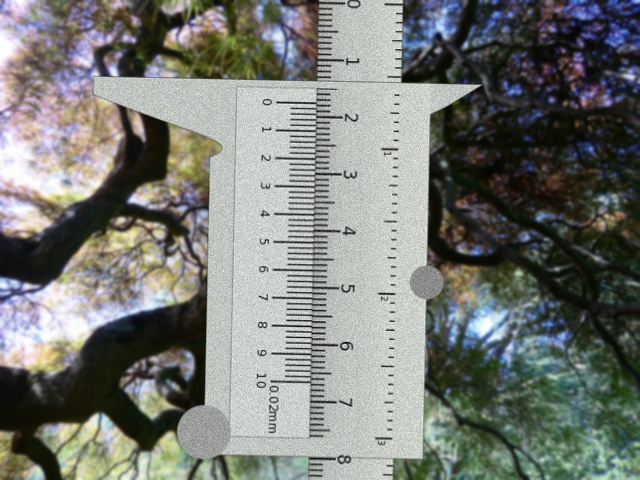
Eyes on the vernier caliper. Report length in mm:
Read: 17.6 mm
